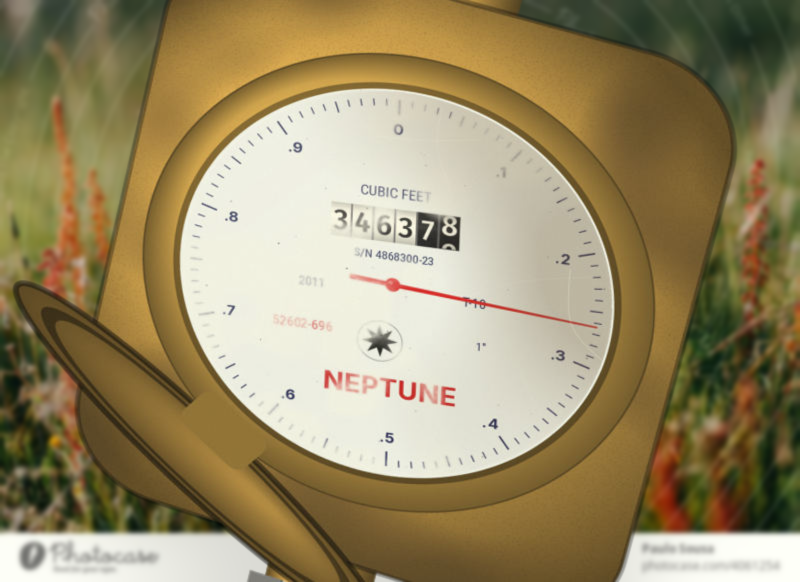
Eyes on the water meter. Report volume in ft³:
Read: 346378.26 ft³
